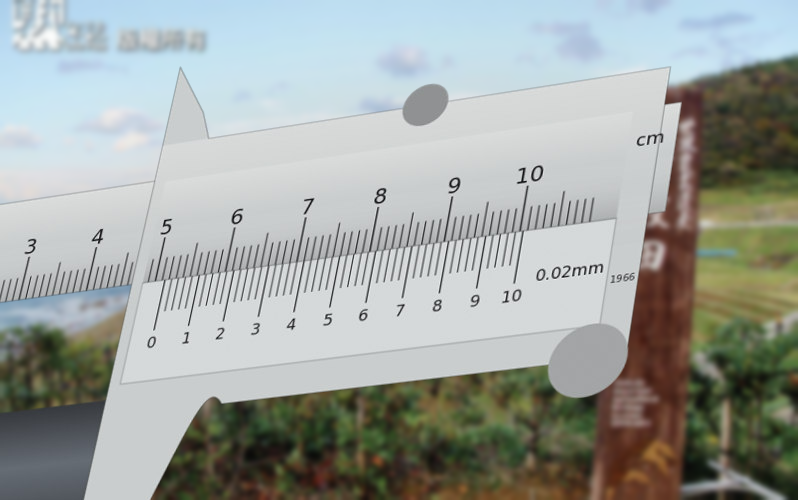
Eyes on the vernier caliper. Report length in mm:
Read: 51.4 mm
